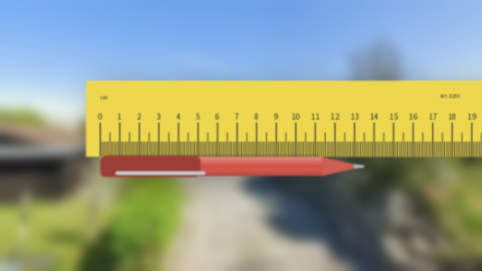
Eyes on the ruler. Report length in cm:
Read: 13.5 cm
